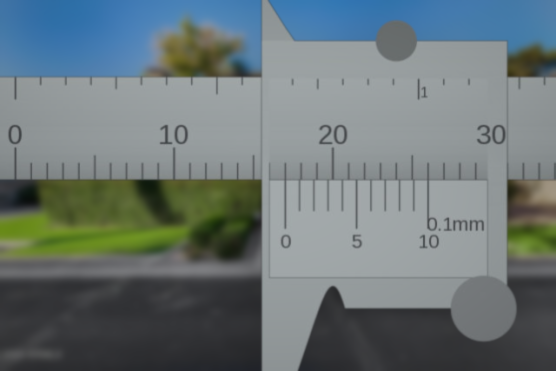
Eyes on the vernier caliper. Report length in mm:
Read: 17.0 mm
